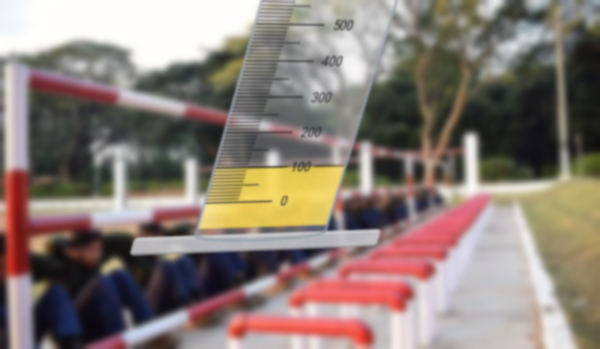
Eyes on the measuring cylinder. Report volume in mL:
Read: 100 mL
